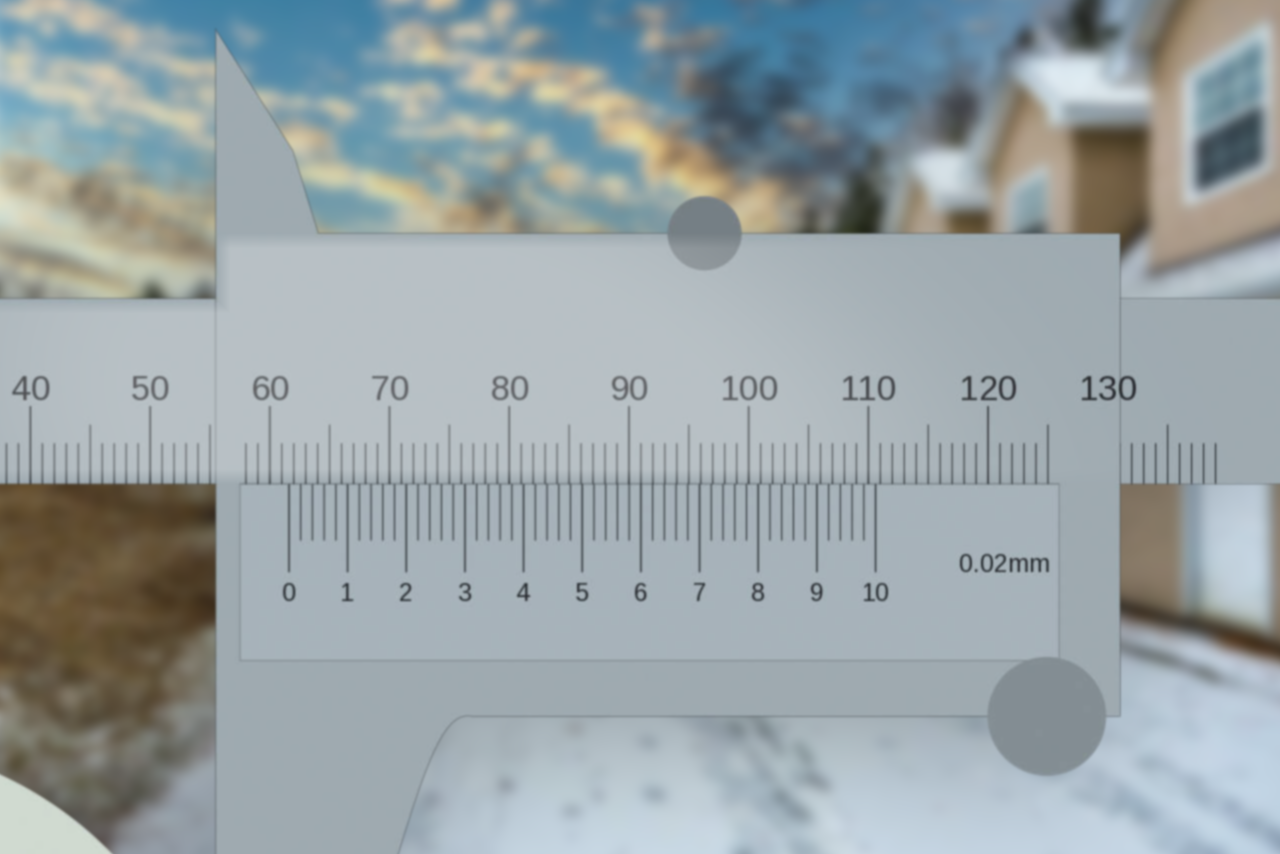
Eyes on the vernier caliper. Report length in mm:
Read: 61.6 mm
